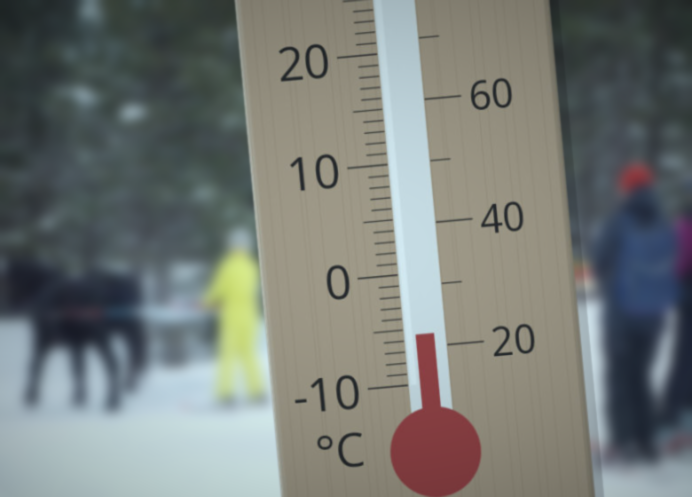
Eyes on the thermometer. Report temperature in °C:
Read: -5.5 °C
